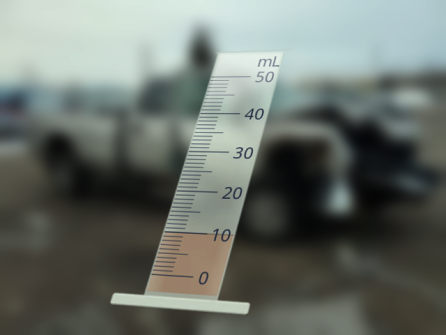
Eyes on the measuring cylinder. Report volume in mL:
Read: 10 mL
